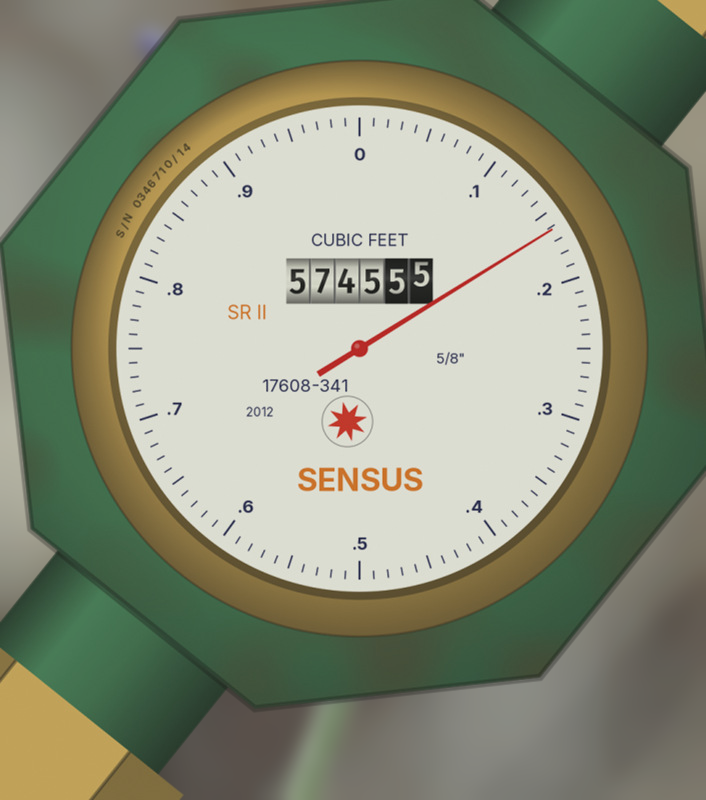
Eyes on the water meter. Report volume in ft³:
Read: 574555.16 ft³
